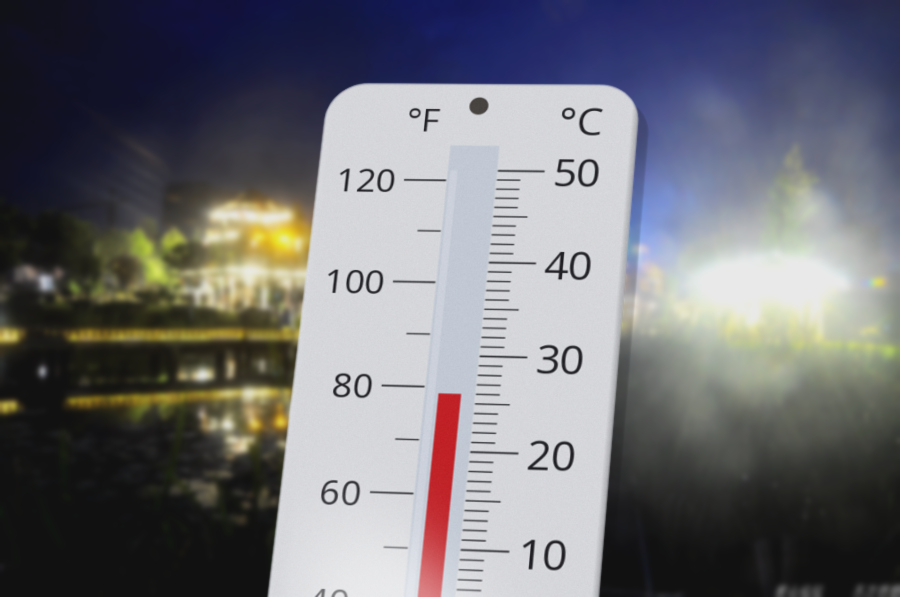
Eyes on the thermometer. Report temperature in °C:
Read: 26 °C
